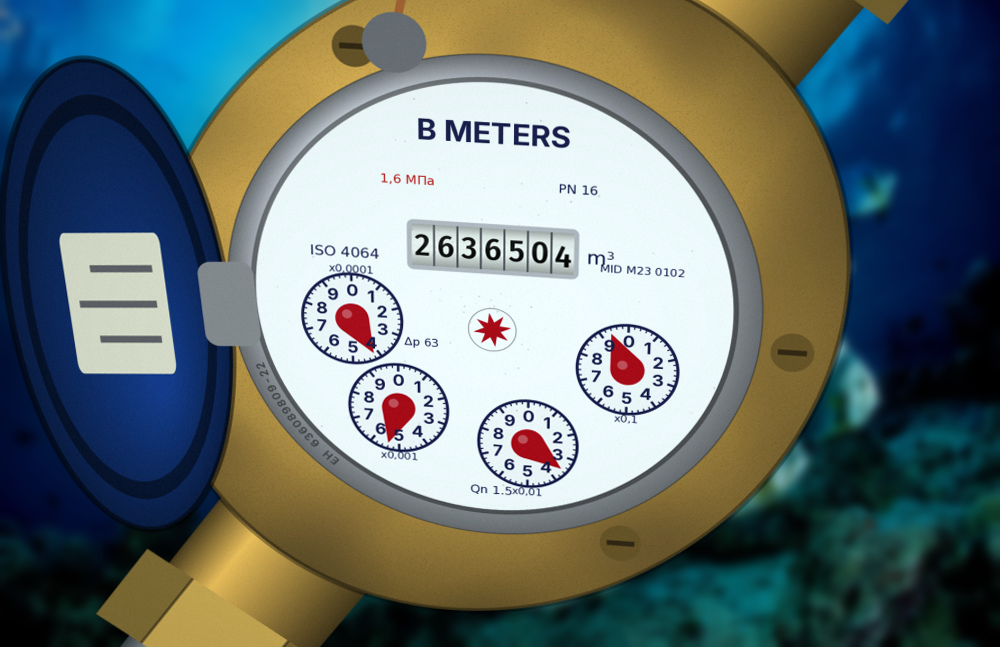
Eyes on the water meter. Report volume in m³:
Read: 2636503.9354 m³
